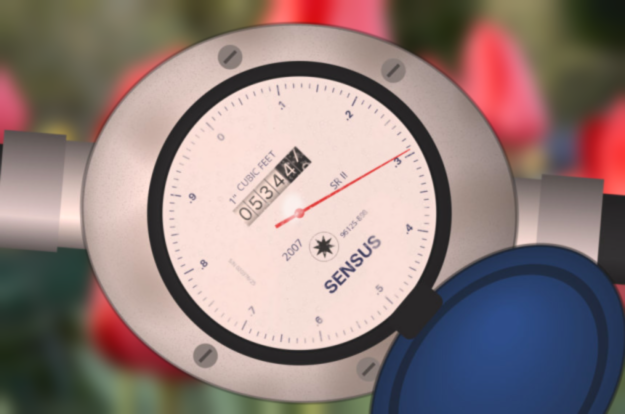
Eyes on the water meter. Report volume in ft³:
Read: 53447.29 ft³
